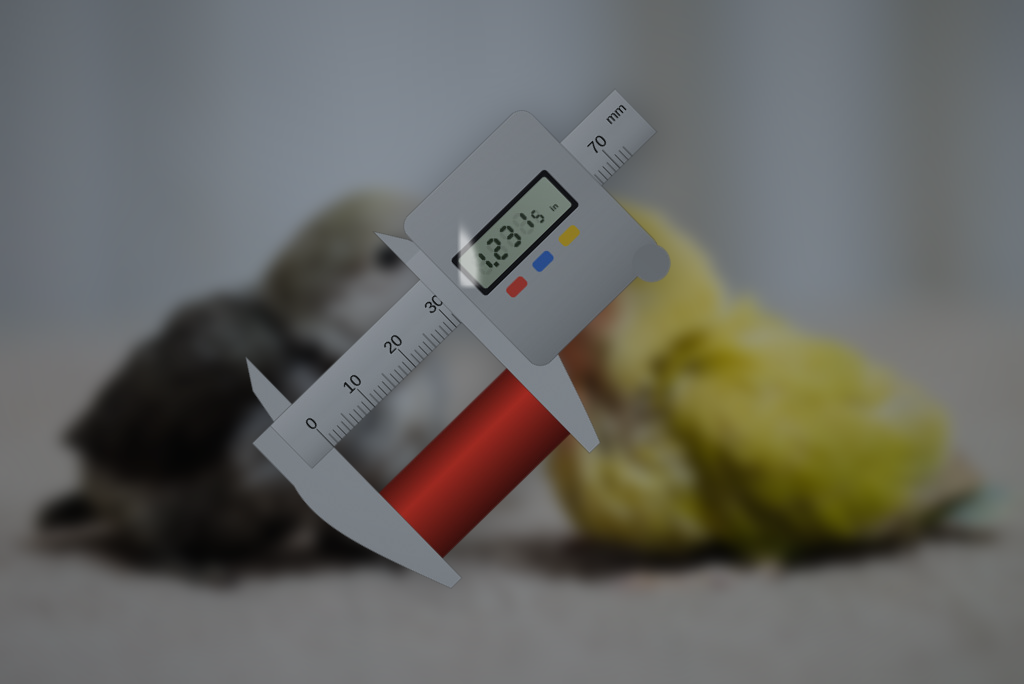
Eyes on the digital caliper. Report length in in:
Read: 1.2315 in
